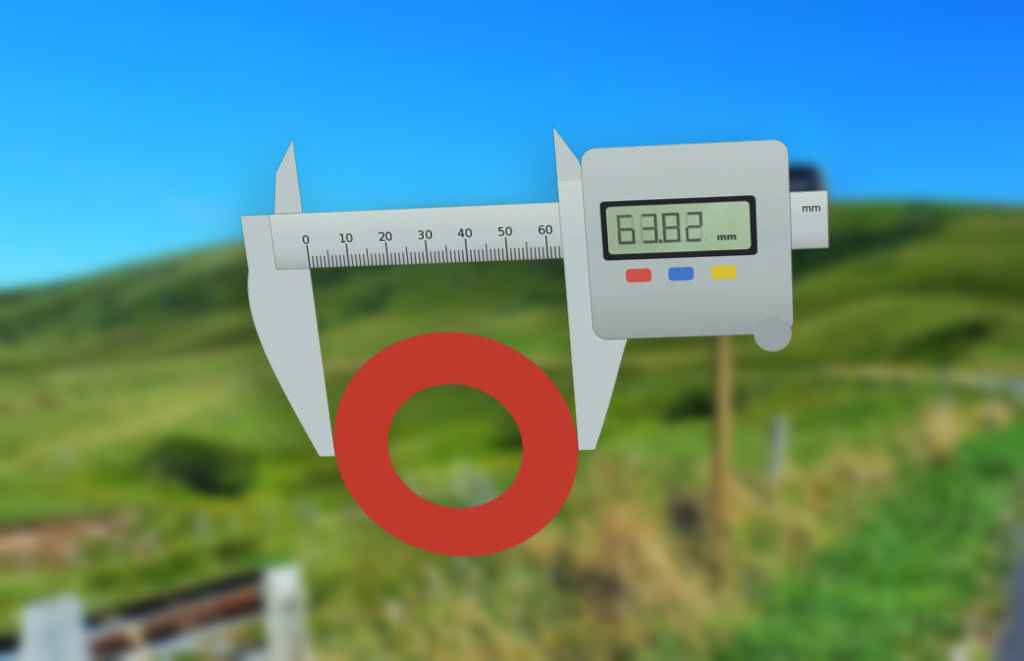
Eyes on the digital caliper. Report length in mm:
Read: 63.82 mm
